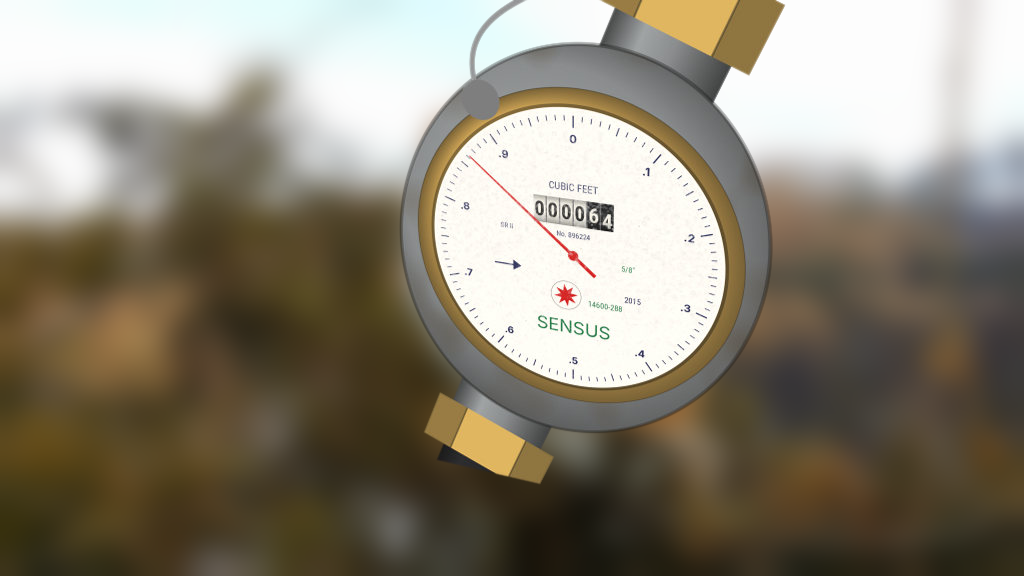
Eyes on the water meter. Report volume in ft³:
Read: 63.86 ft³
